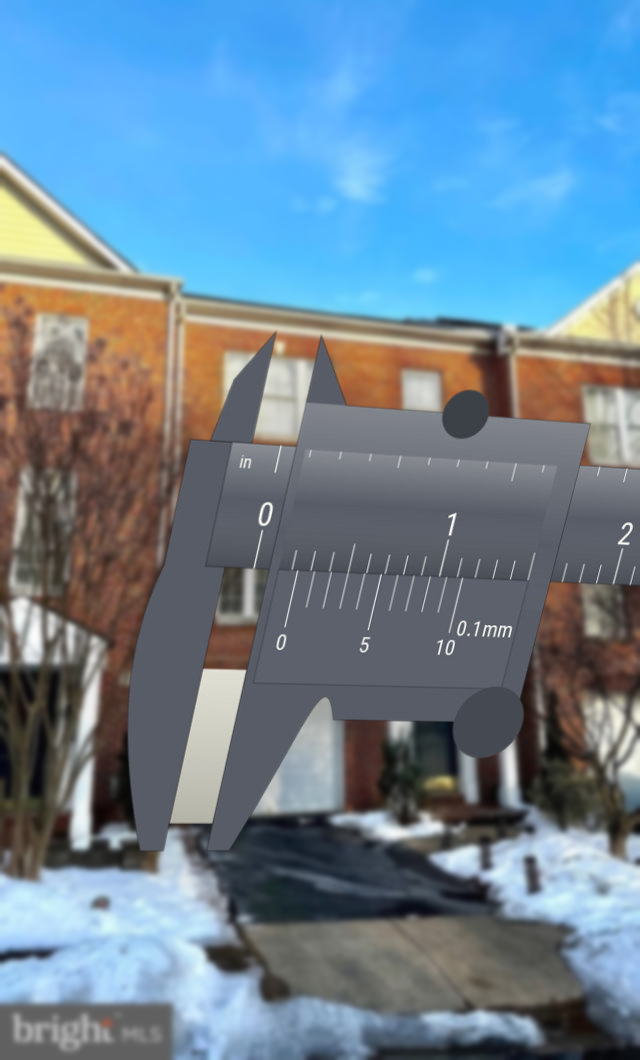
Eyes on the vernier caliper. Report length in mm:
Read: 2.3 mm
